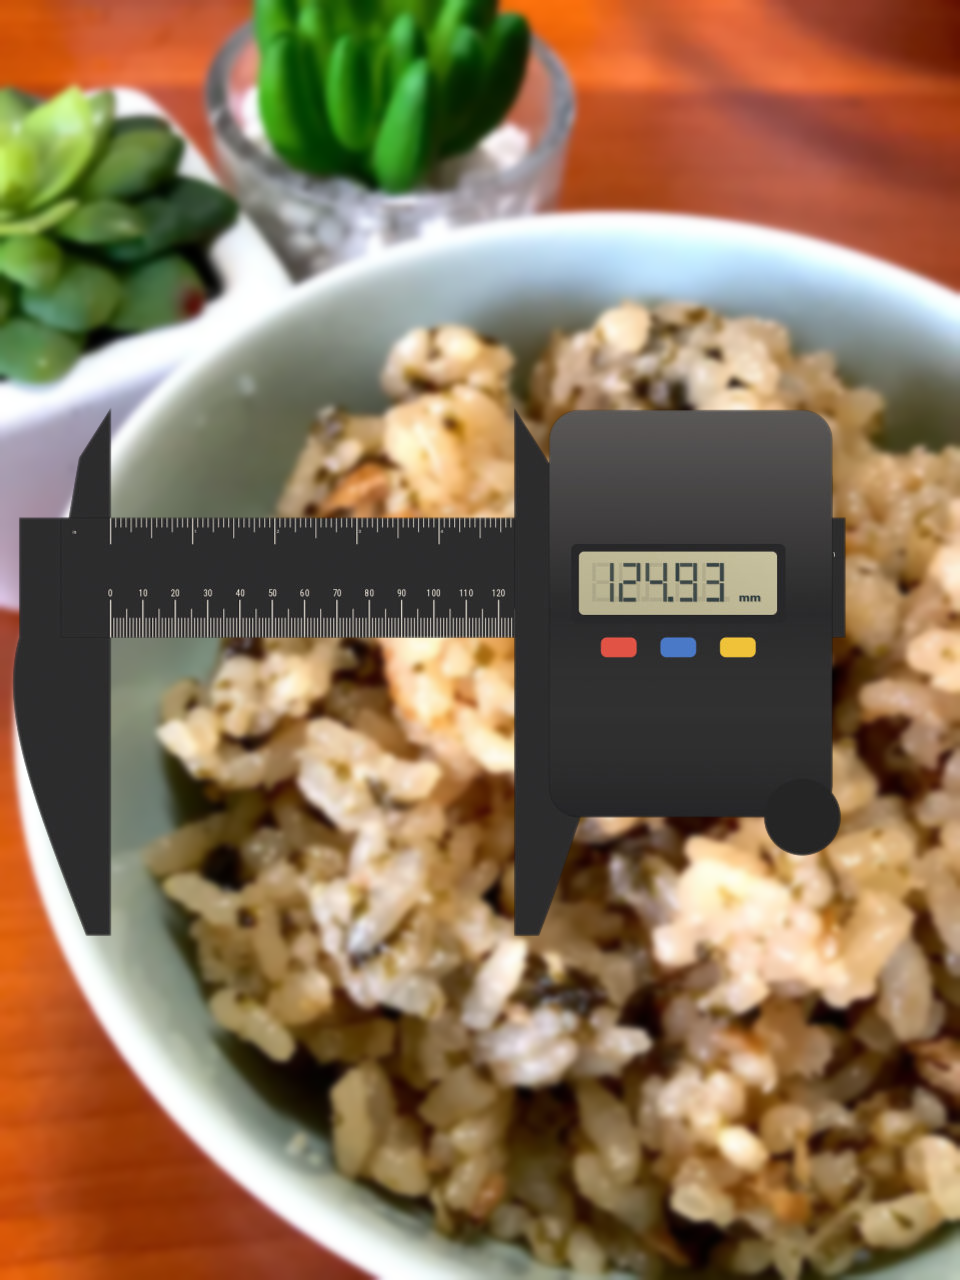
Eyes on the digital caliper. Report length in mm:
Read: 124.93 mm
